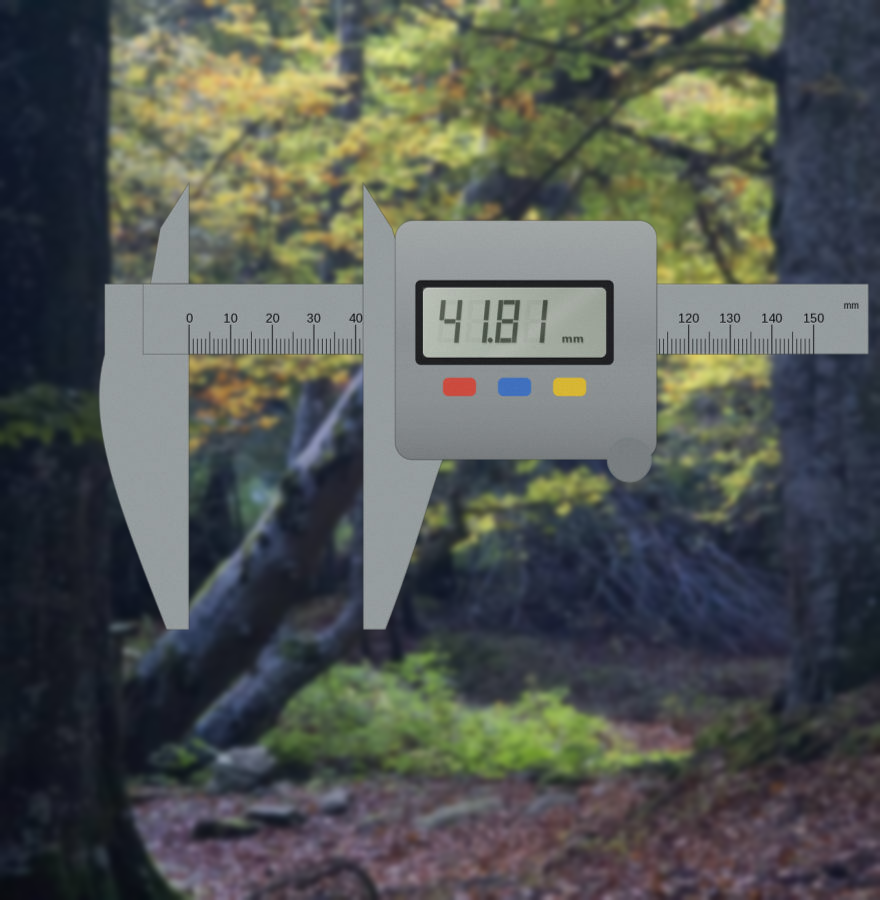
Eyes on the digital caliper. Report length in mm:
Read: 41.81 mm
